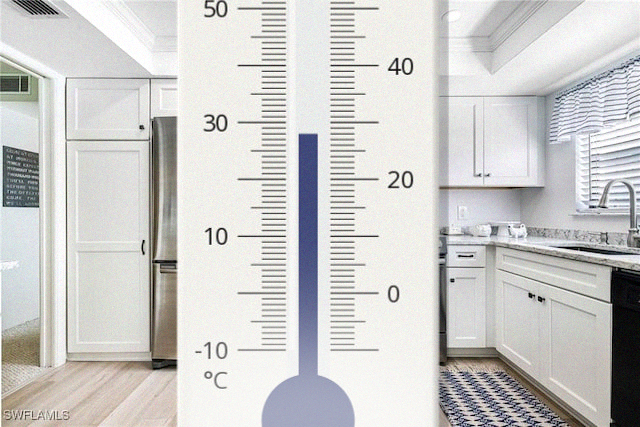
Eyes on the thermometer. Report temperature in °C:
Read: 28 °C
